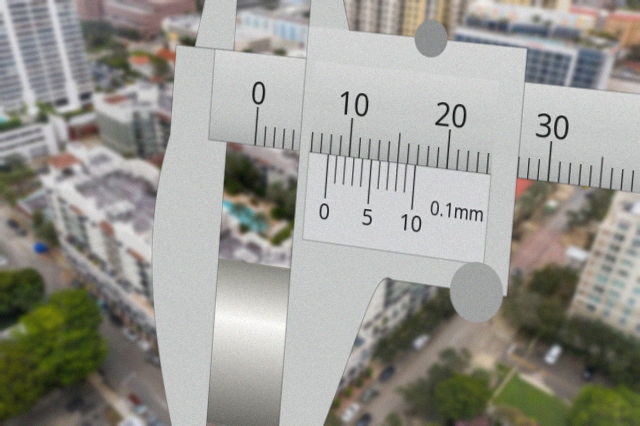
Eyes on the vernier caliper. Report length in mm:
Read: 7.8 mm
